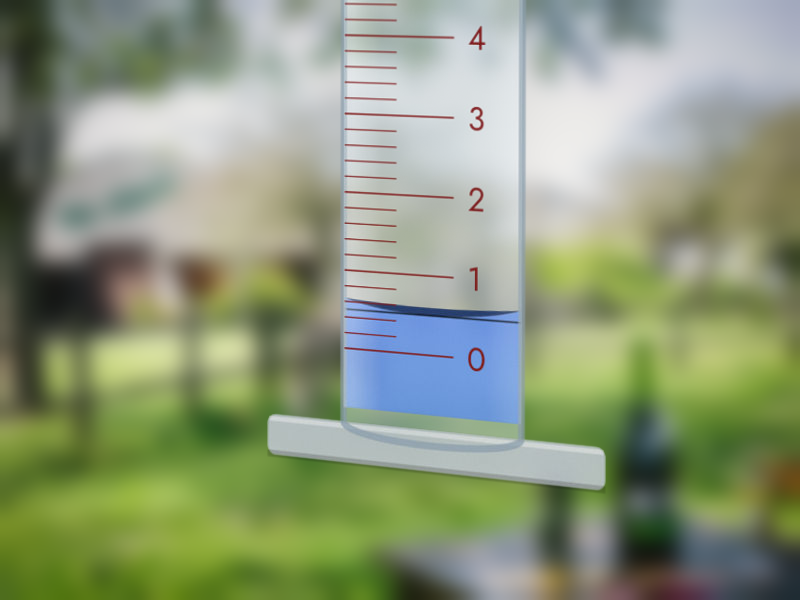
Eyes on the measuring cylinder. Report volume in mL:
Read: 0.5 mL
